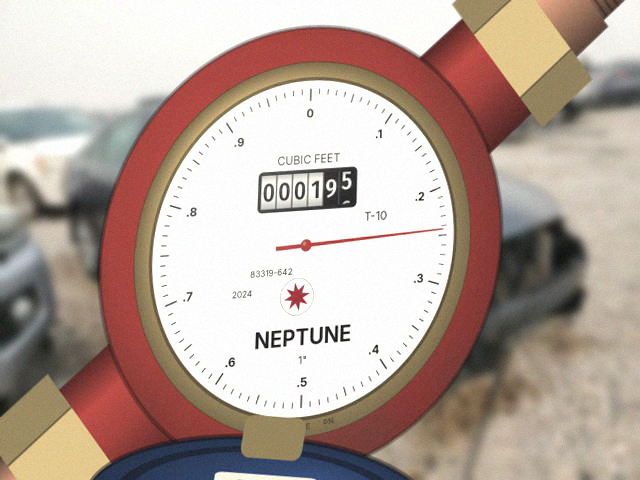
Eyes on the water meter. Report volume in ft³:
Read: 195.24 ft³
